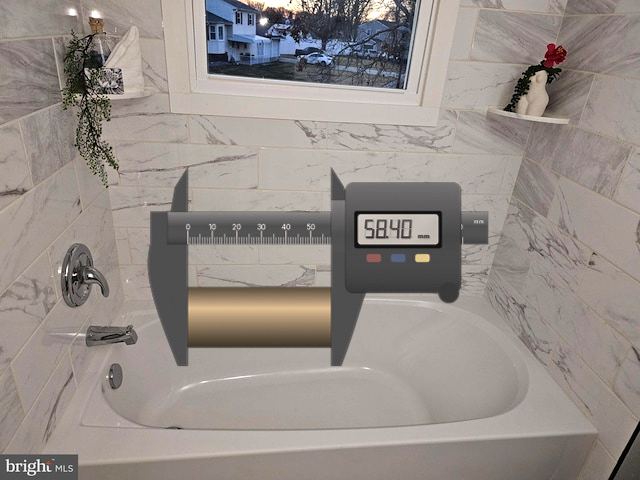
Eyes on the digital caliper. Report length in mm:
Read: 58.40 mm
